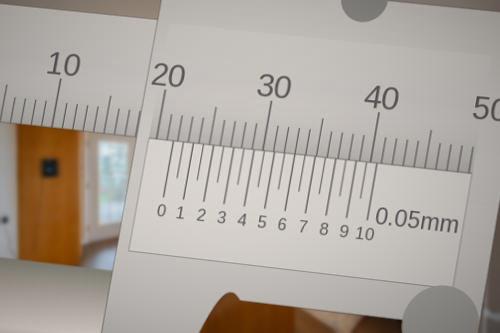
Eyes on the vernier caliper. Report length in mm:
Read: 21.6 mm
